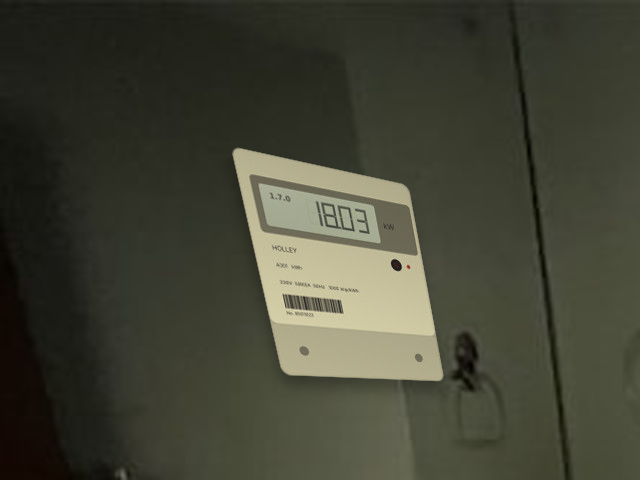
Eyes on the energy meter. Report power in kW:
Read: 18.03 kW
